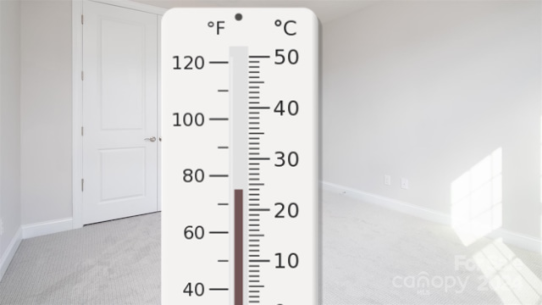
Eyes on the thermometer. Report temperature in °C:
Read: 24 °C
